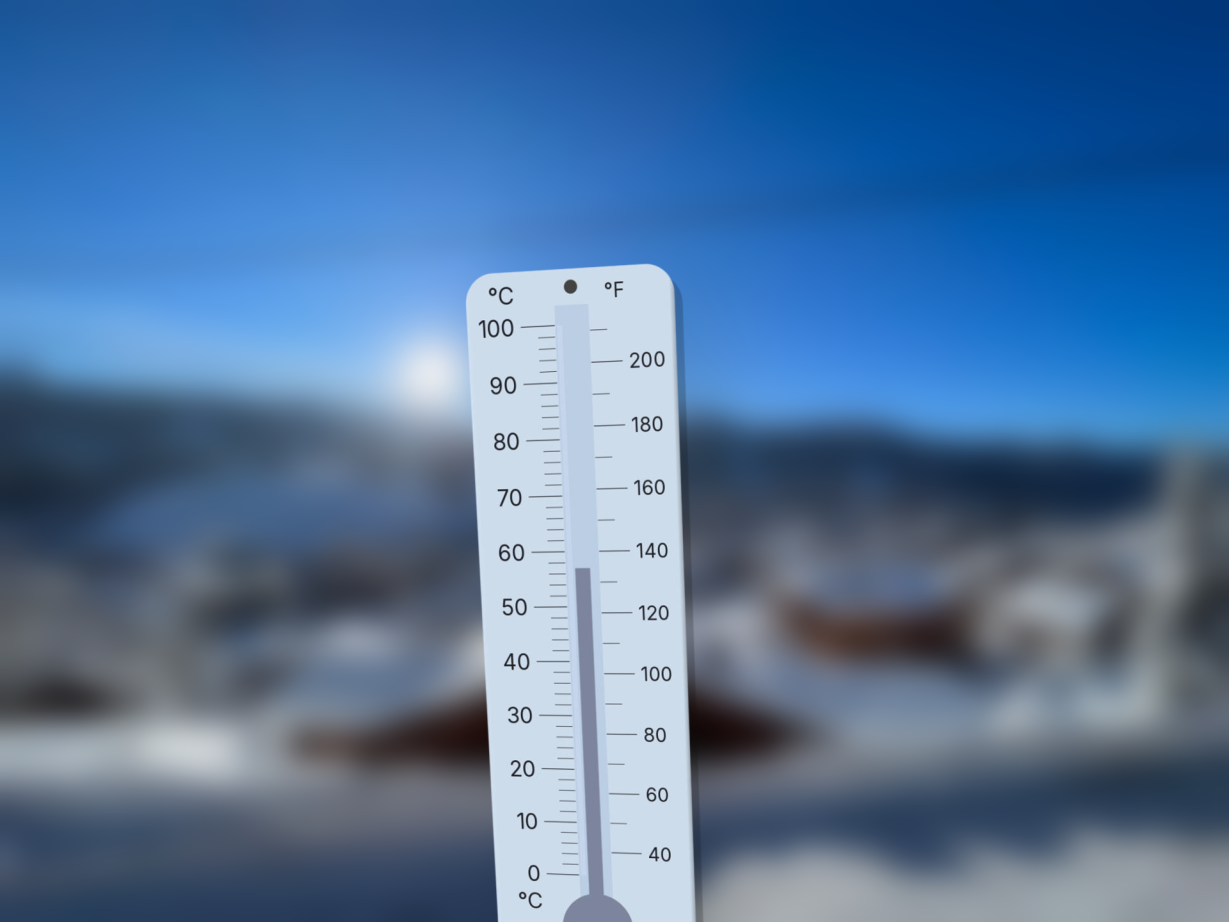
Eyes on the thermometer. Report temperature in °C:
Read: 57 °C
